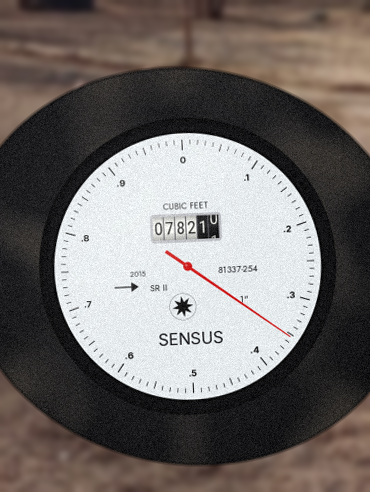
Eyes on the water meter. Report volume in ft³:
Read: 78210.35 ft³
